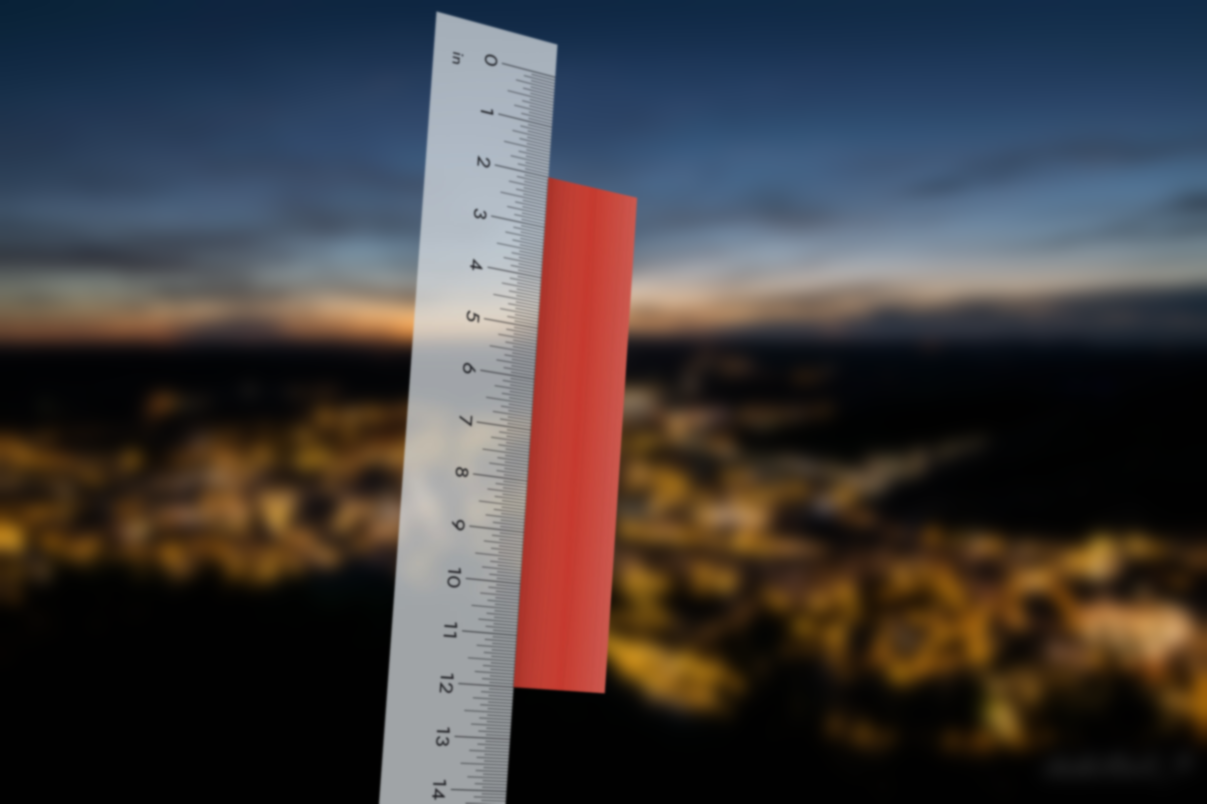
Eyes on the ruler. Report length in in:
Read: 10 in
